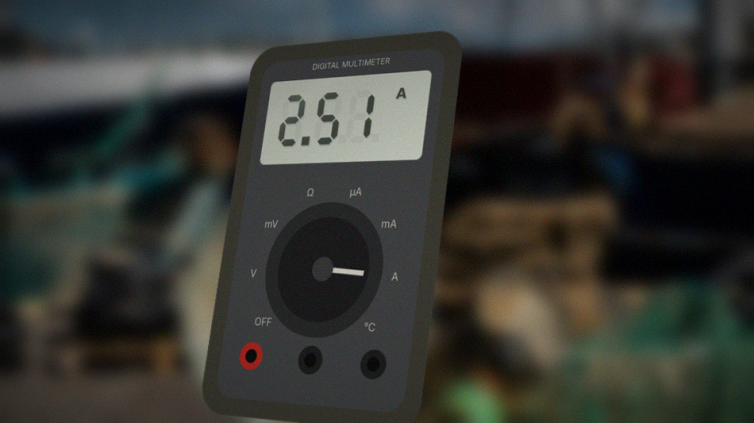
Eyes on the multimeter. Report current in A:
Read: 2.51 A
